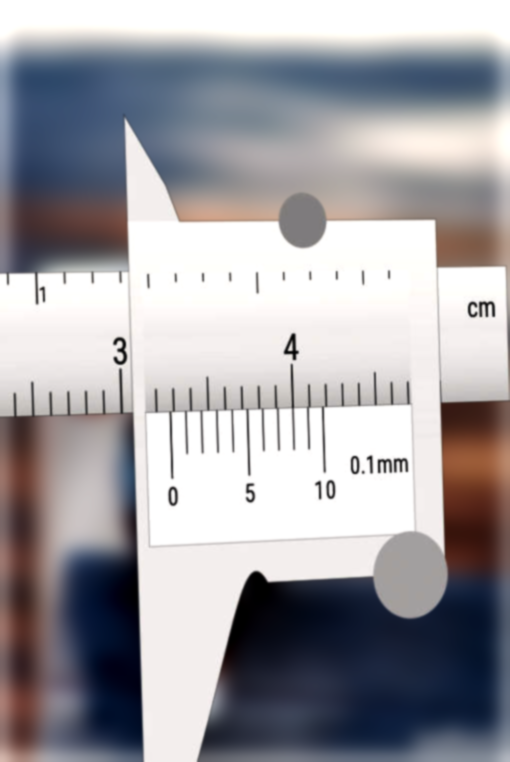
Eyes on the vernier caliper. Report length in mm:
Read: 32.8 mm
